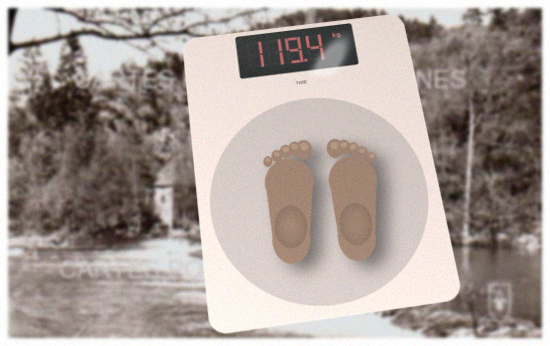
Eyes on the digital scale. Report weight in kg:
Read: 119.4 kg
